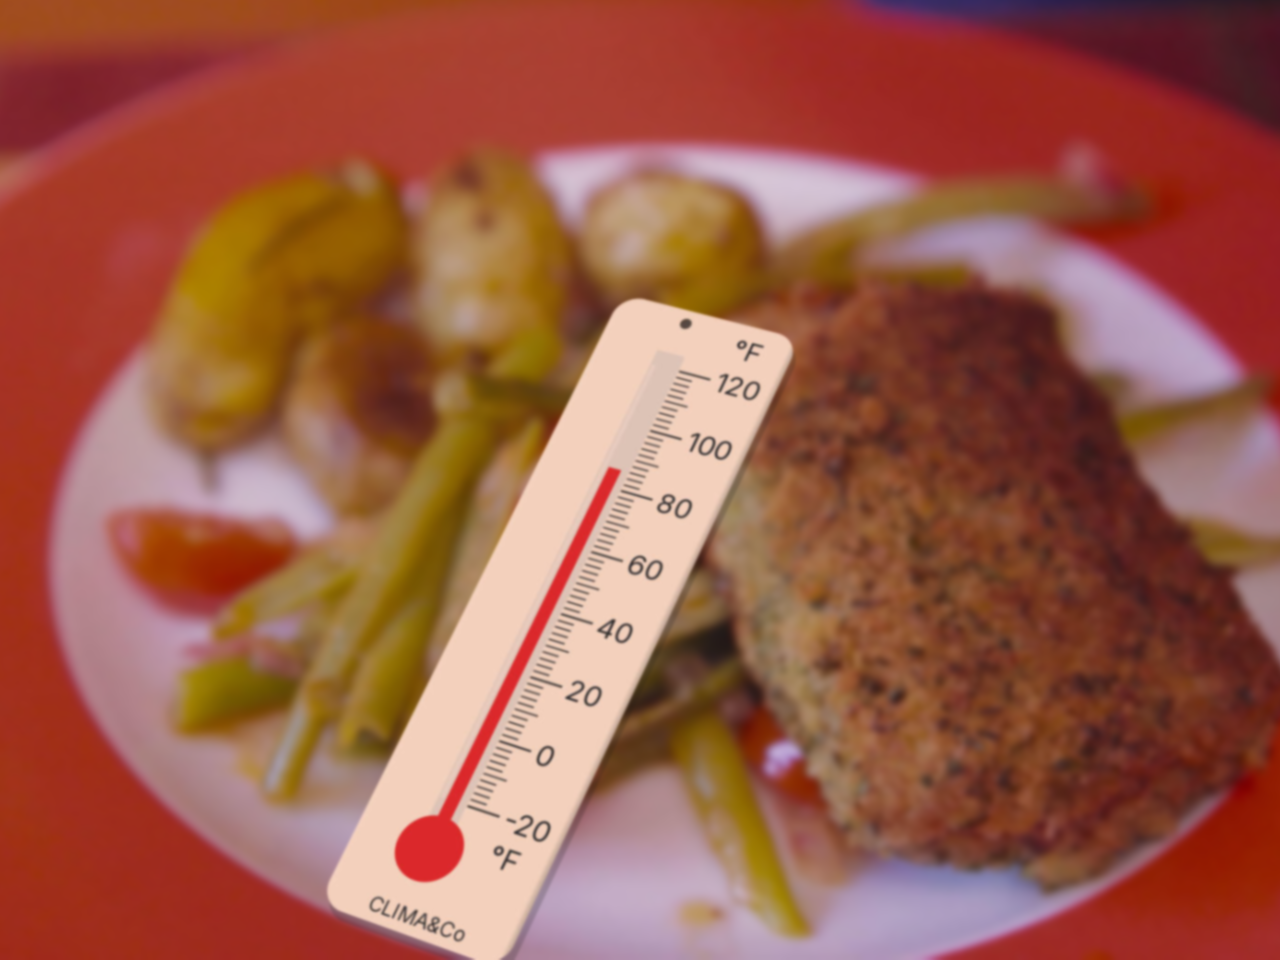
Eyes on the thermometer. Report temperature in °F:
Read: 86 °F
